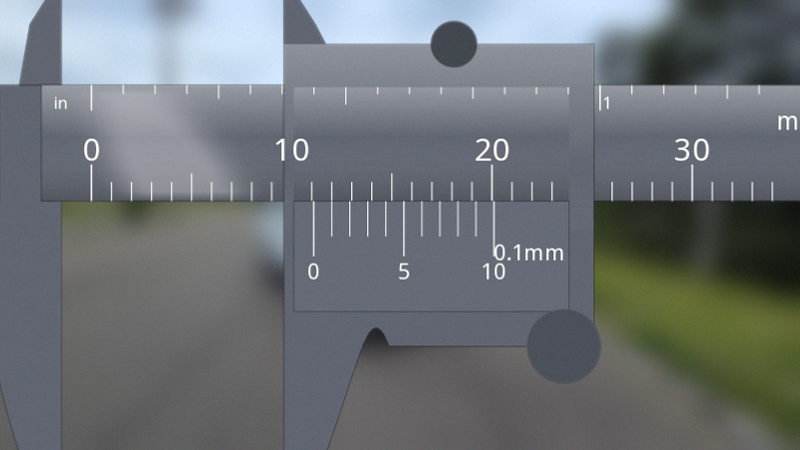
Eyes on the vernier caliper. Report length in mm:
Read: 11.1 mm
